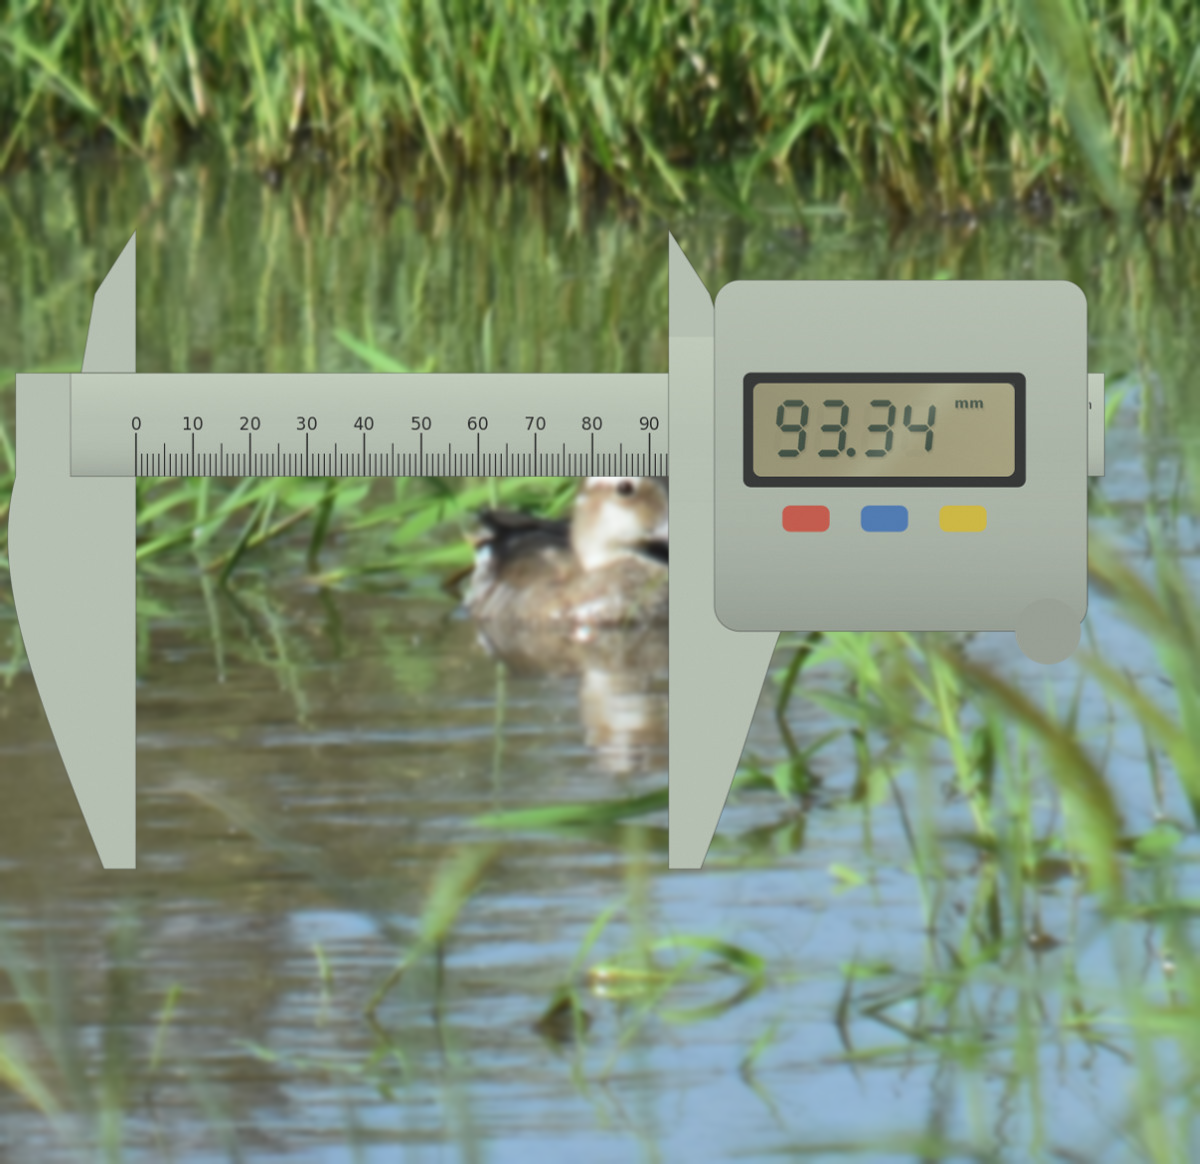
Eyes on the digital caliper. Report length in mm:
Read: 93.34 mm
